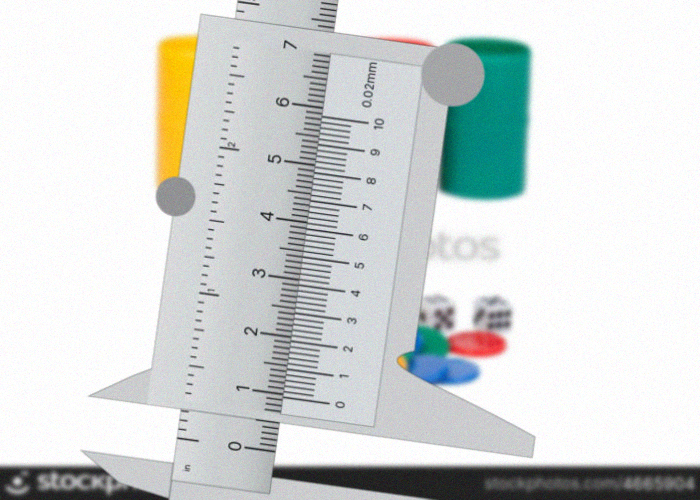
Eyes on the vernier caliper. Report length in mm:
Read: 9.5 mm
